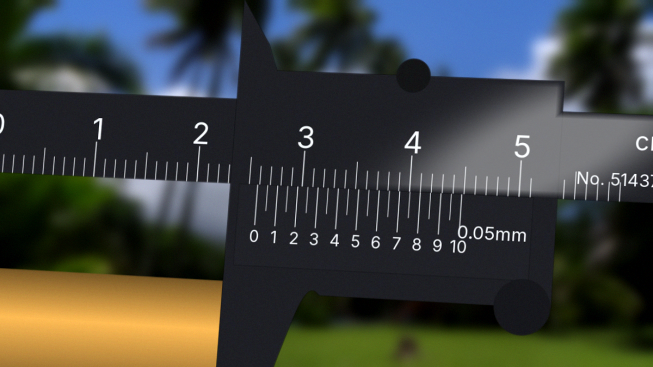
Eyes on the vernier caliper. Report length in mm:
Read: 25.8 mm
